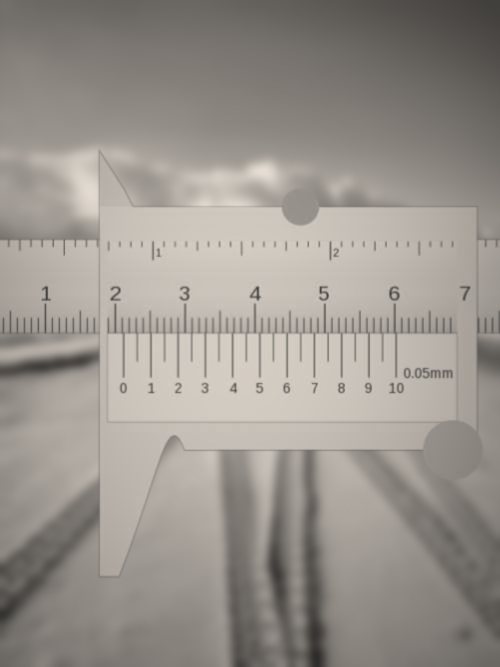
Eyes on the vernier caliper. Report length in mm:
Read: 21.2 mm
